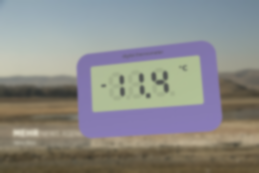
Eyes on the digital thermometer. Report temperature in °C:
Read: -11.4 °C
